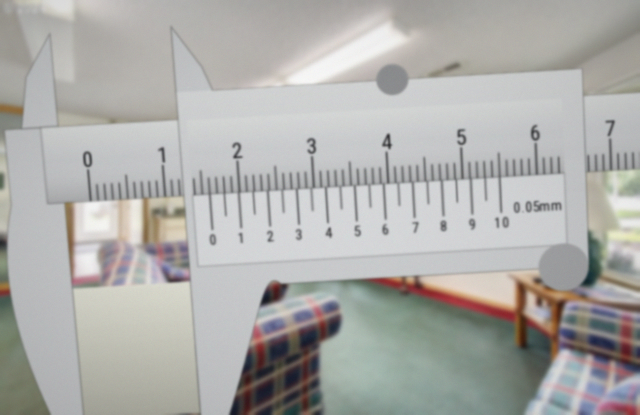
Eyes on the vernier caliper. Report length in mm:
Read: 16.0 mm
